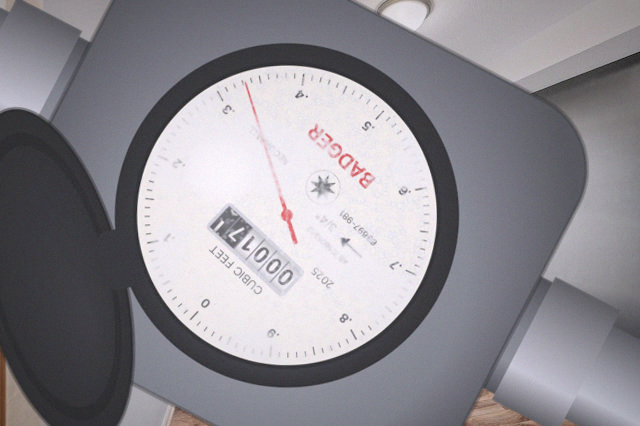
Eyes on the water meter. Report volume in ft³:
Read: 171.33 ft³
